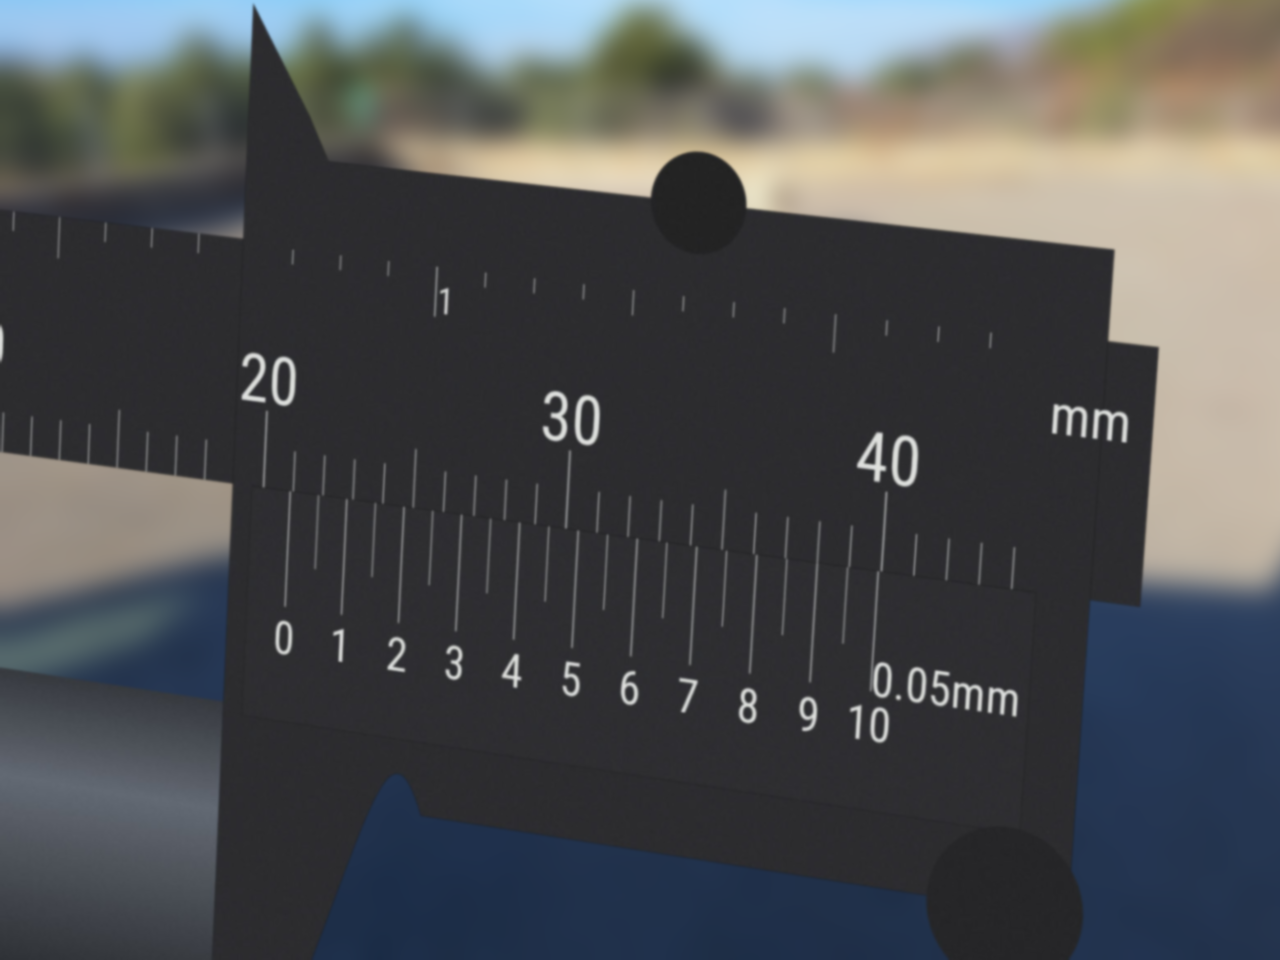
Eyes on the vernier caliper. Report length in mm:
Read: 20.9 mm
